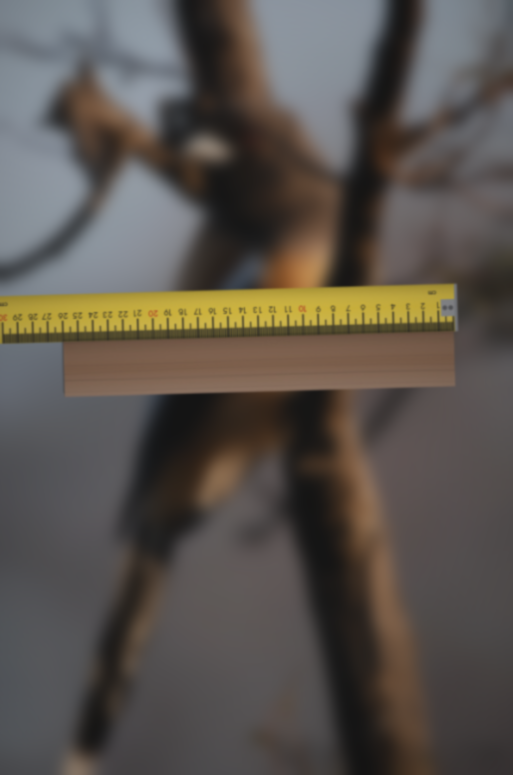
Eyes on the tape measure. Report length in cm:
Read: 26 cm
